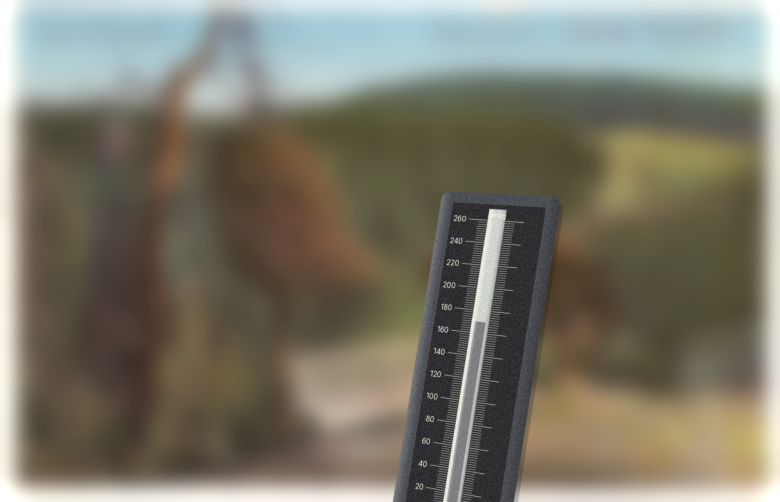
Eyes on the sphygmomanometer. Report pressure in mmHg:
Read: 170 mmHg
